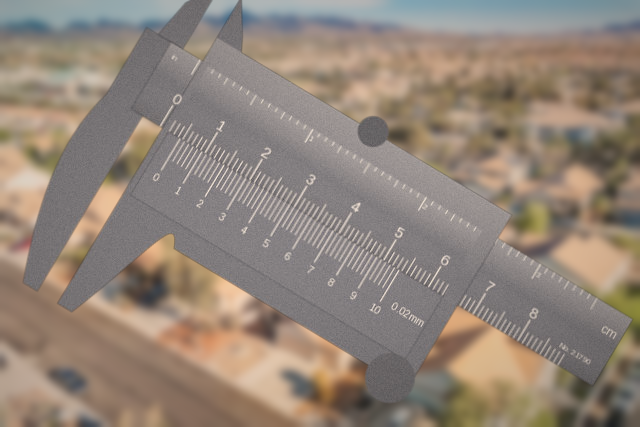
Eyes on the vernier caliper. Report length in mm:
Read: 4.5 mm
